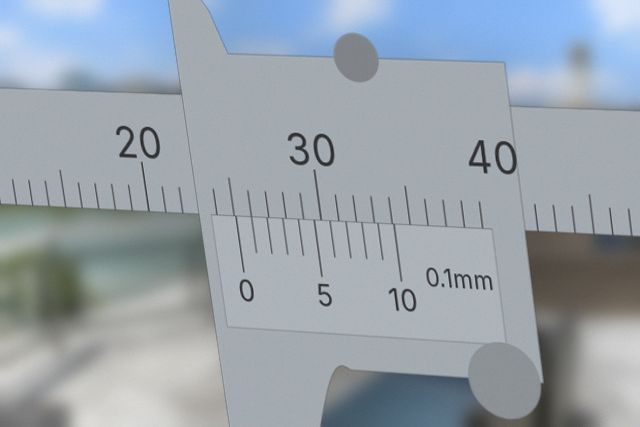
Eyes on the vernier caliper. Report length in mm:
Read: 25.1 mm
